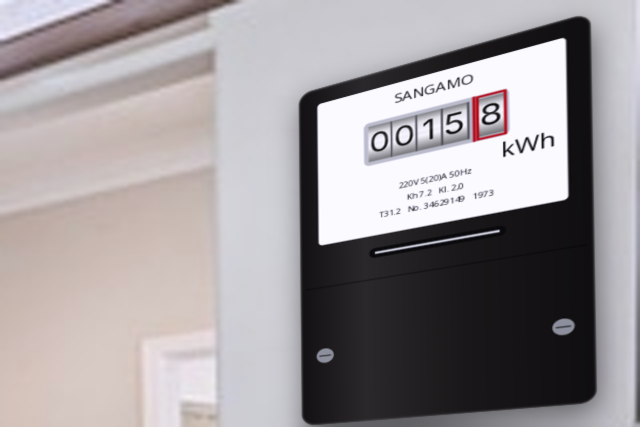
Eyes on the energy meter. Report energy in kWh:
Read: 15.8 kWh
